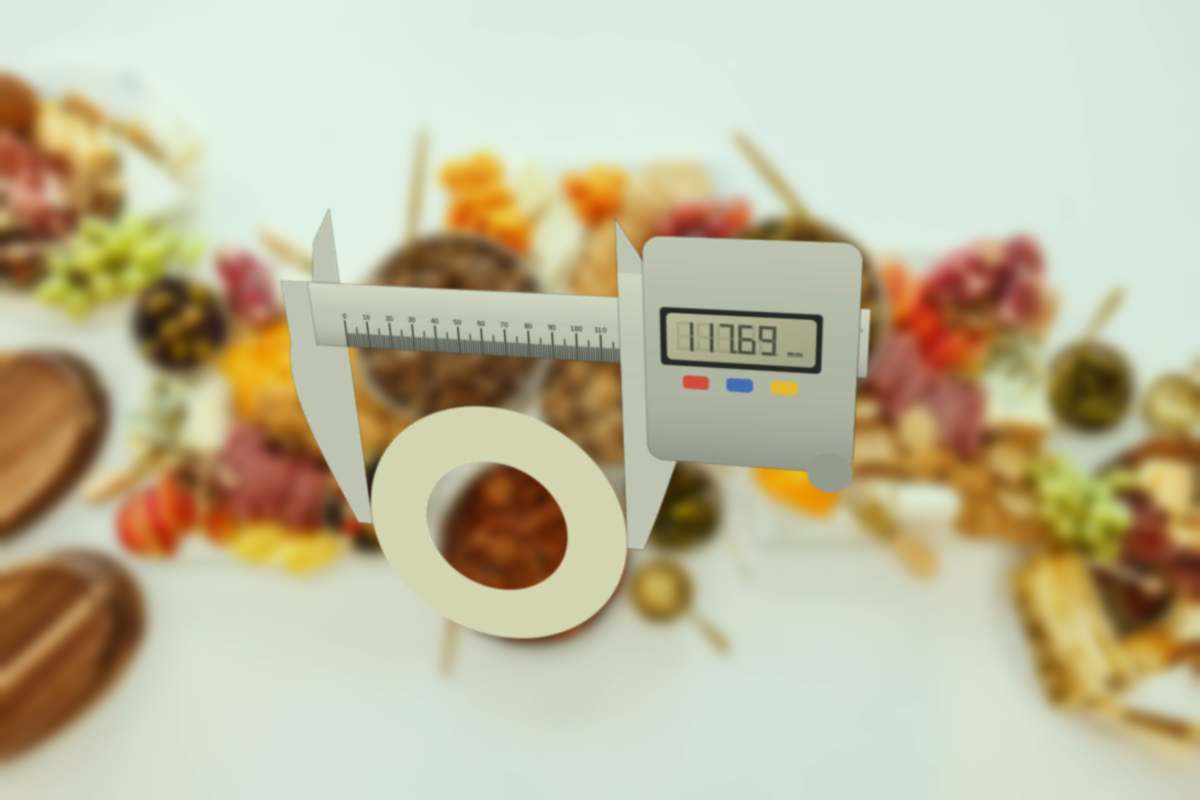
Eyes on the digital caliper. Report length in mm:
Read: 117.69 mm
